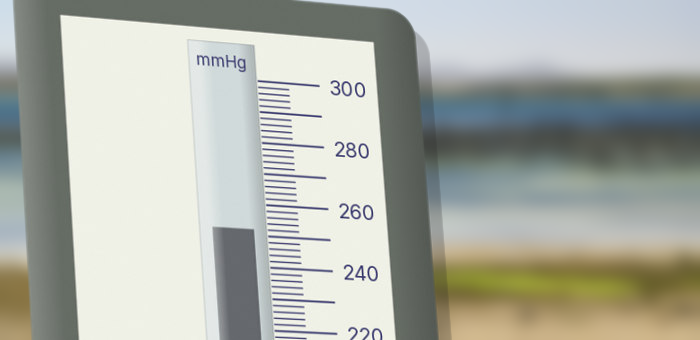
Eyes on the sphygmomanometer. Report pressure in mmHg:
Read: 252 mmHg
